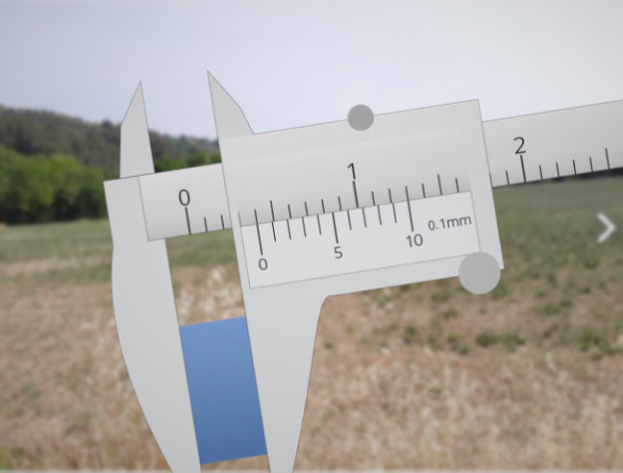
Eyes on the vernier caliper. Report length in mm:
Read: 4.0 mm
